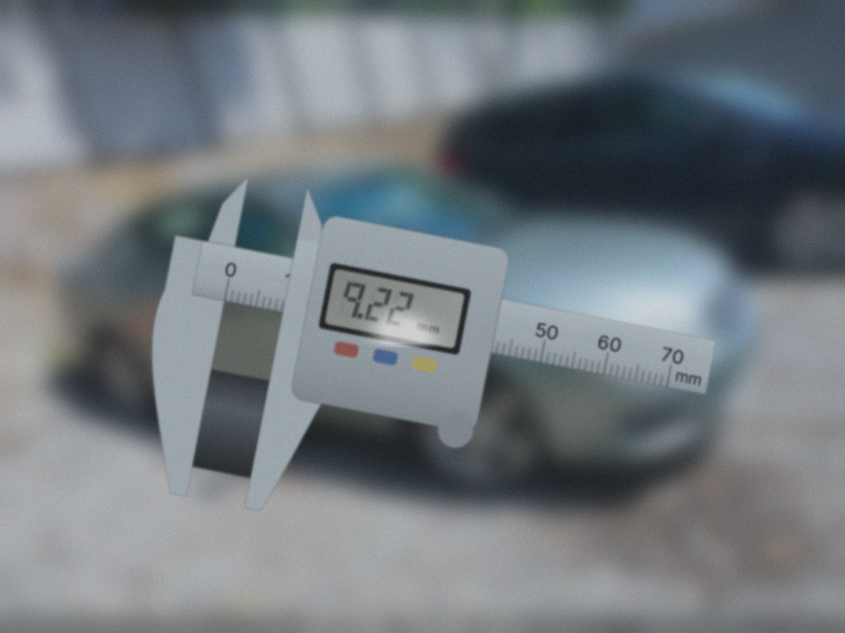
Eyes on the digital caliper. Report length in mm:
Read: 9.22 mm
